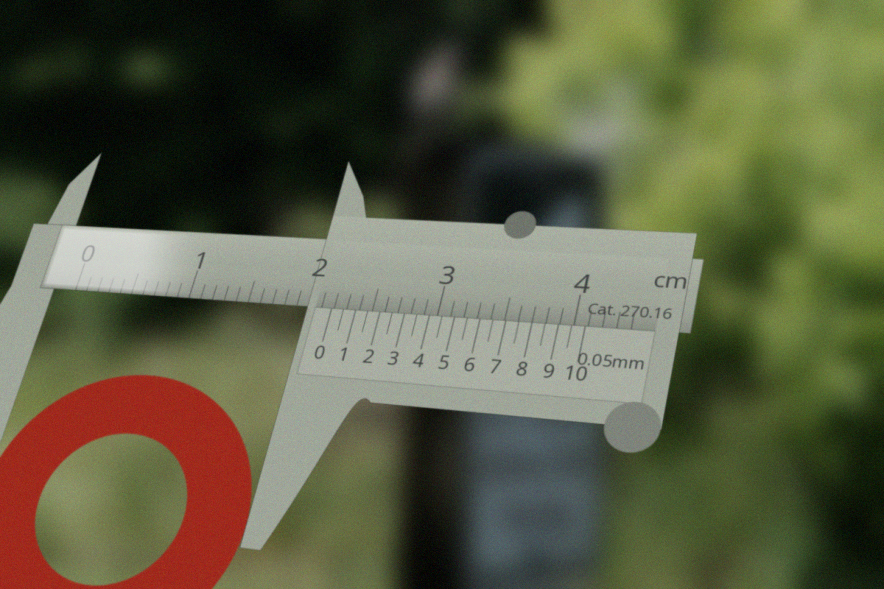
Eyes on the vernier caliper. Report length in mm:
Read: 21.8 mm
